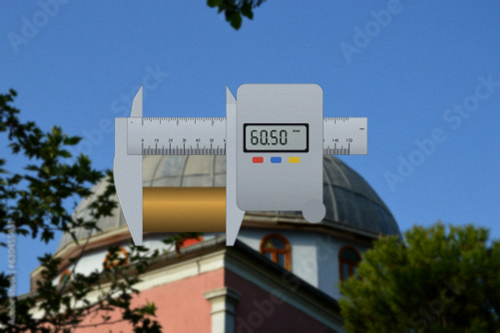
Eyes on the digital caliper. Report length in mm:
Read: 60.50 mm
